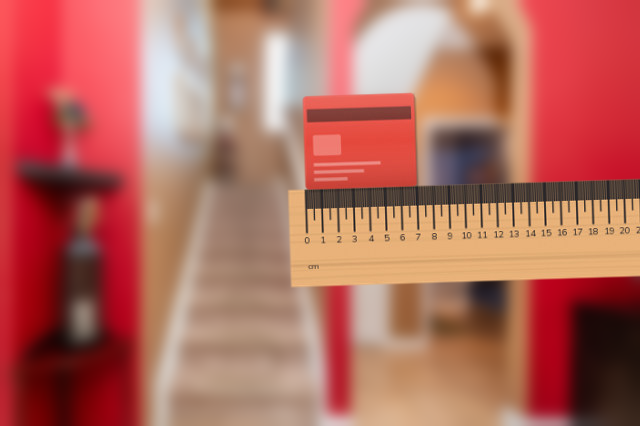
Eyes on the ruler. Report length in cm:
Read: 7 cm
